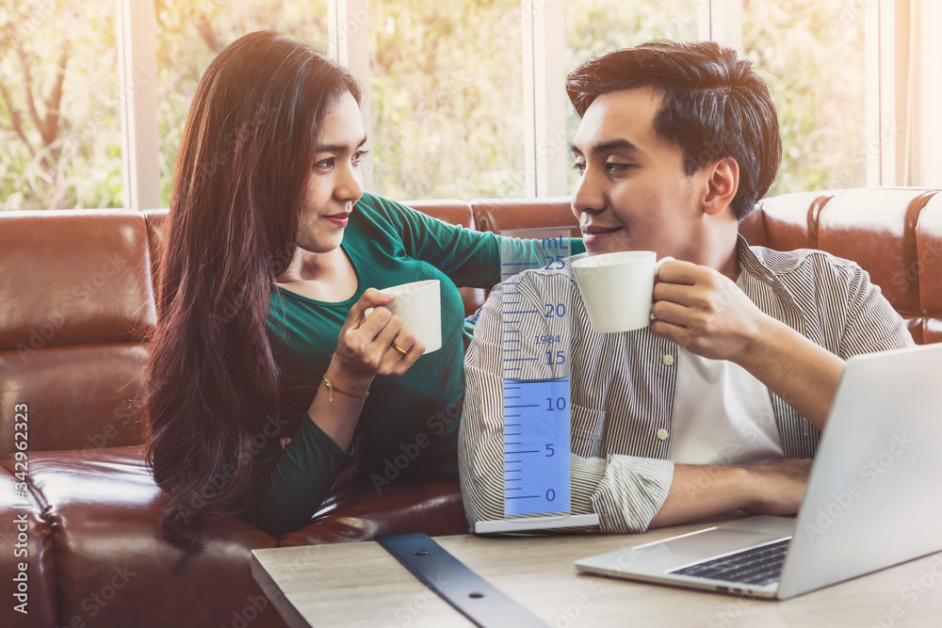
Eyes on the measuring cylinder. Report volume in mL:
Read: 12.5 mL
